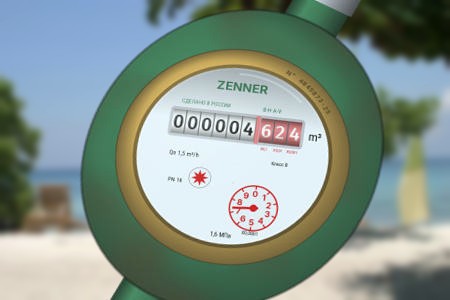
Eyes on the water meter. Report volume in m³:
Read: 4.6247 m³
